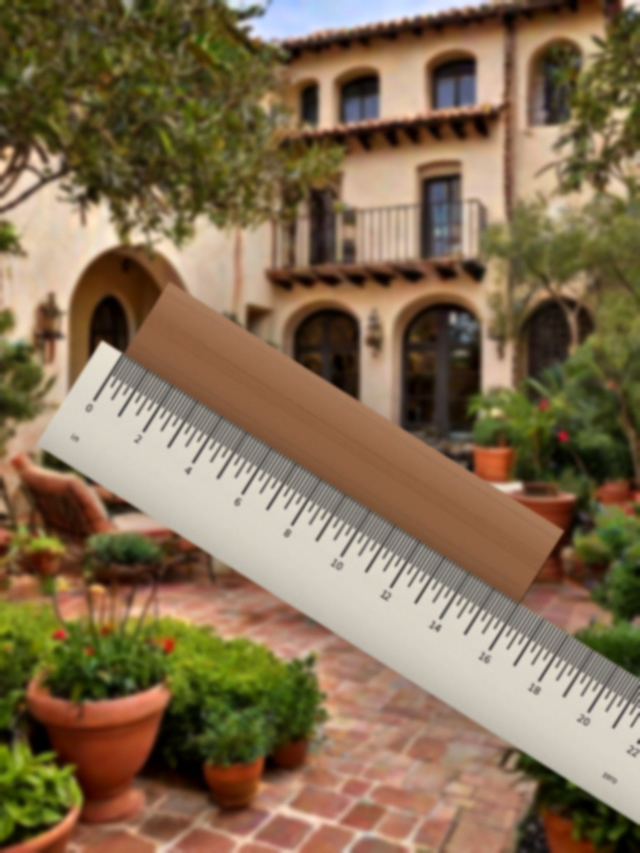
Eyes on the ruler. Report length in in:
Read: 16 in
